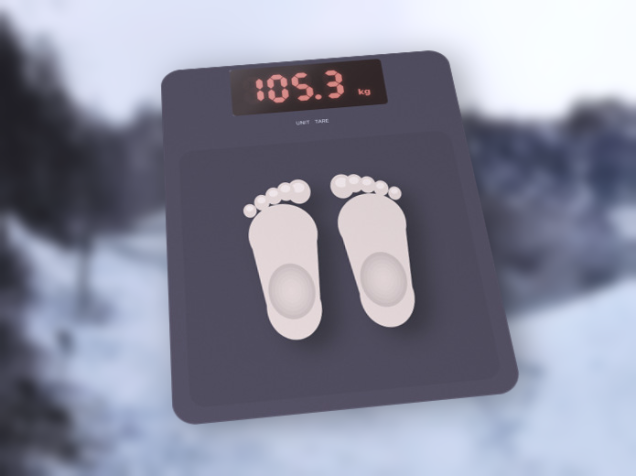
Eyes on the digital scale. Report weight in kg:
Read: 105.3 kg
